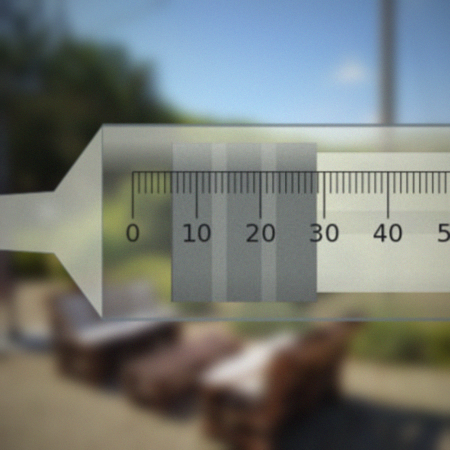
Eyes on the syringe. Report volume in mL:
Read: 6 mL
